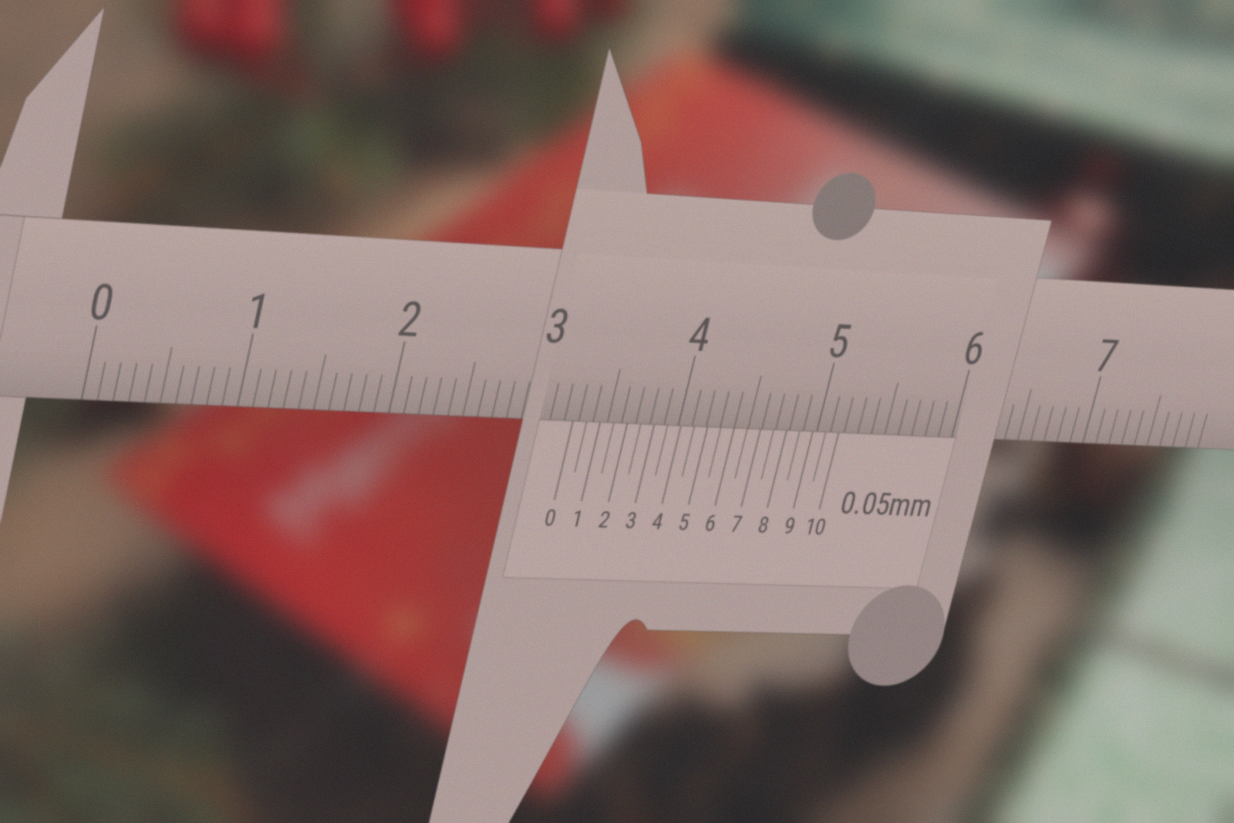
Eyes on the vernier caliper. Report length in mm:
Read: 32.6 mm
